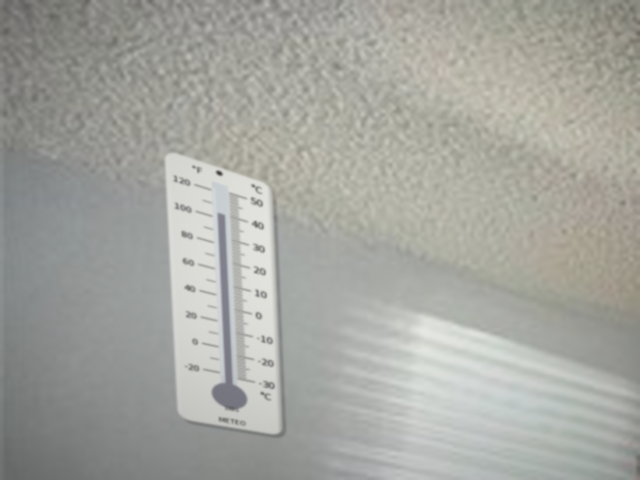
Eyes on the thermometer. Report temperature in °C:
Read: 40 °C
